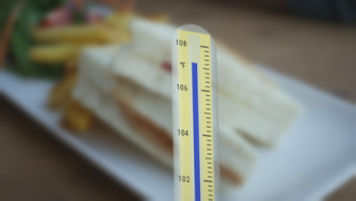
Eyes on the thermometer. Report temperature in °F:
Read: 107.2 °F
